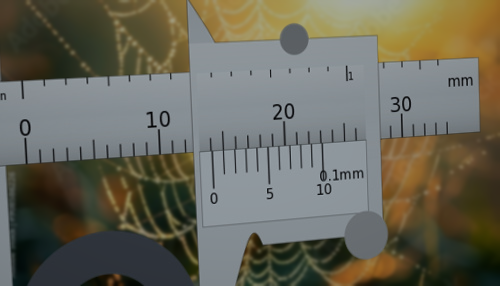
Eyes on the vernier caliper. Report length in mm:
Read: 14.1 mm
